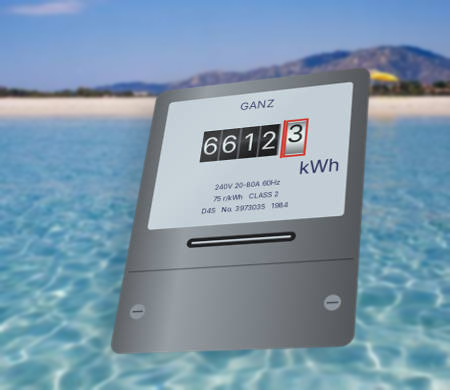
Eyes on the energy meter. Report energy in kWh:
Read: 6612.3 kWh
